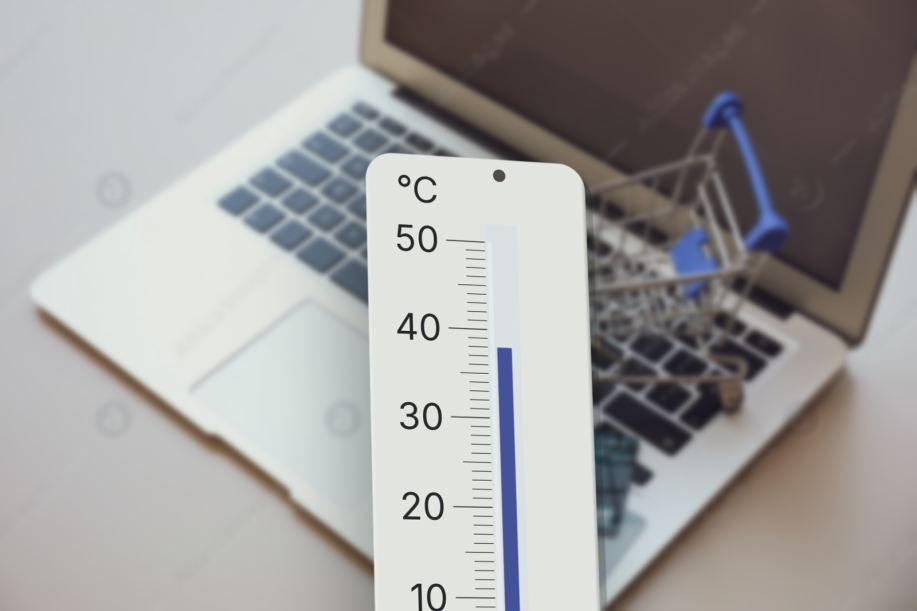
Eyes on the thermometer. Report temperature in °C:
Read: 38 °C
